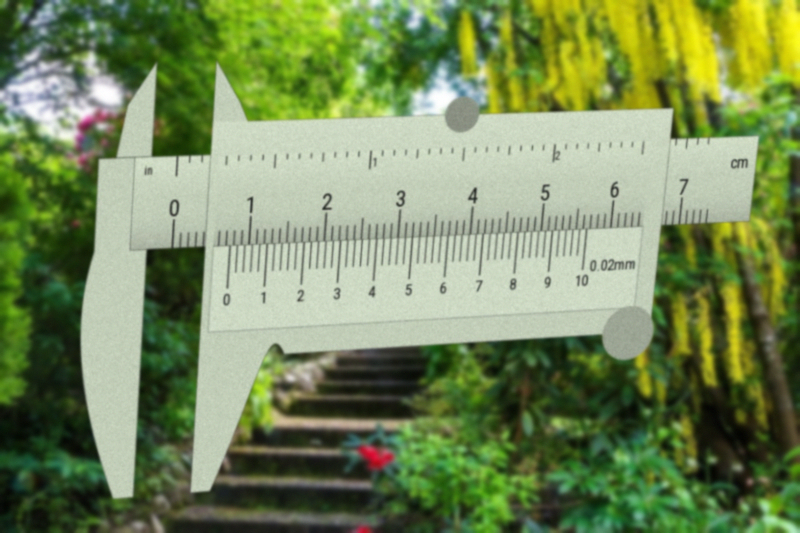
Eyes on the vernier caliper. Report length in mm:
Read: 7.5 mm
